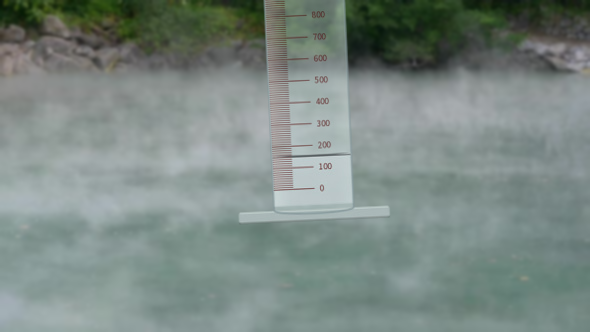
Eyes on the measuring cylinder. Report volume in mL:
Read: 150 mL
